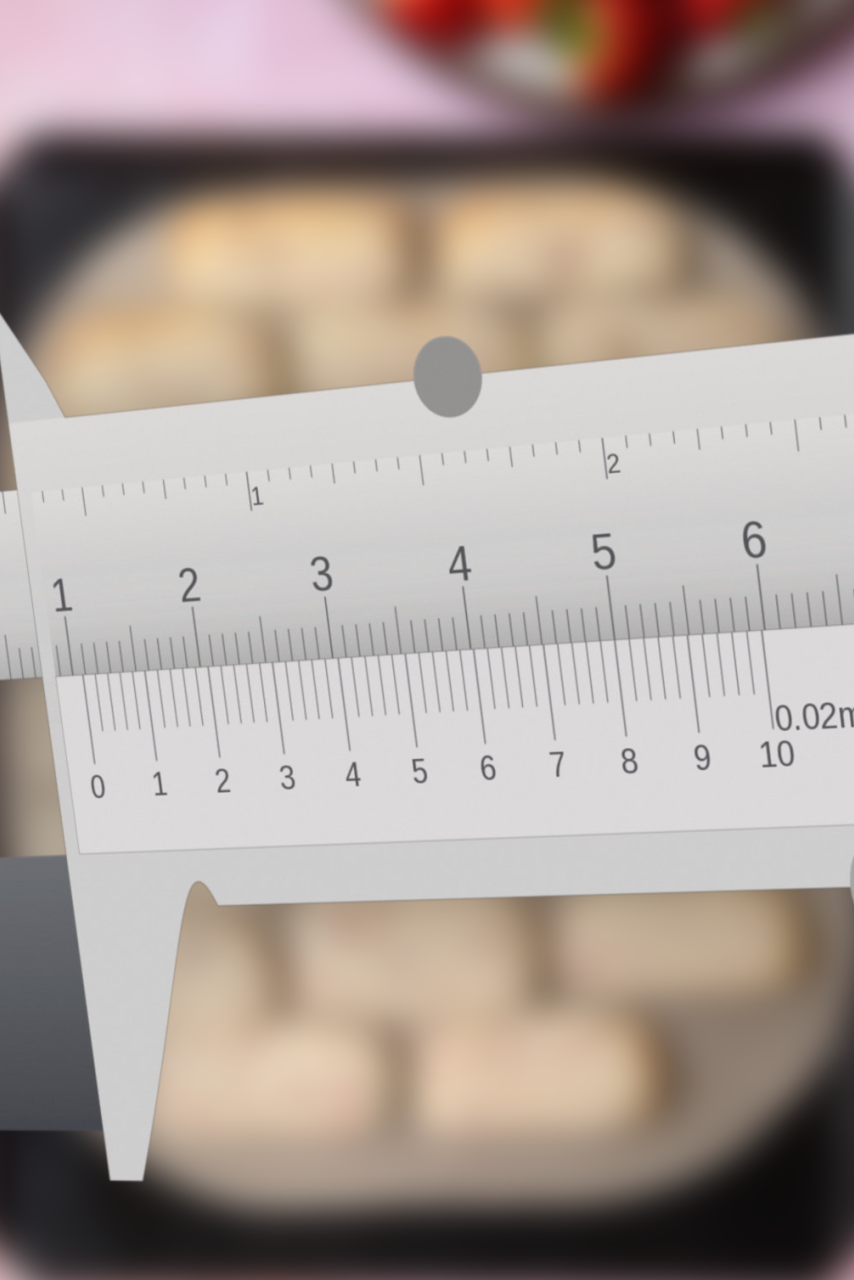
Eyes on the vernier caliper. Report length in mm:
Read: 10.8 mm
